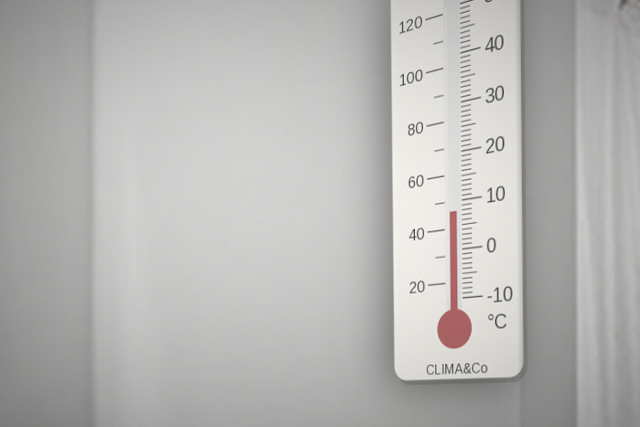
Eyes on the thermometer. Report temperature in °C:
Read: 8 °C
